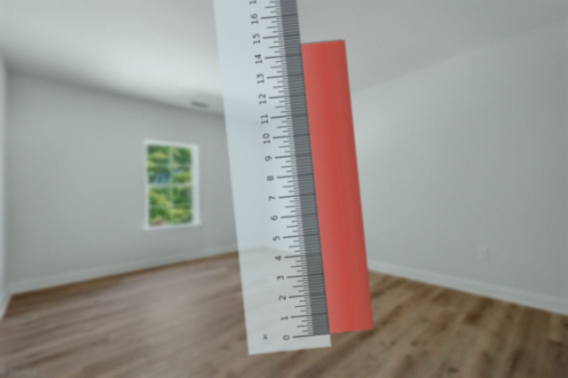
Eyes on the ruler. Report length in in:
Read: 14.5 in
